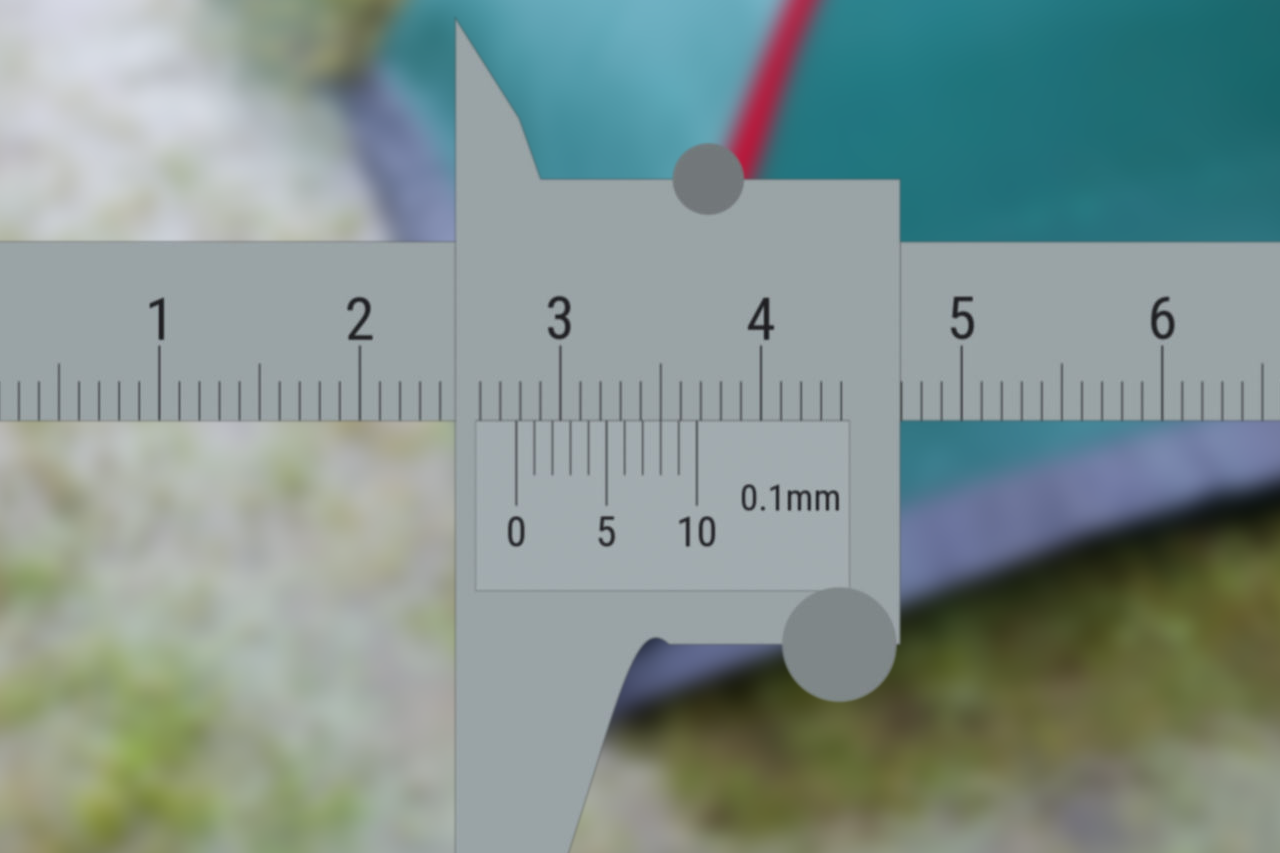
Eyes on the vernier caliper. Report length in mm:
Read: 27.8 mm
